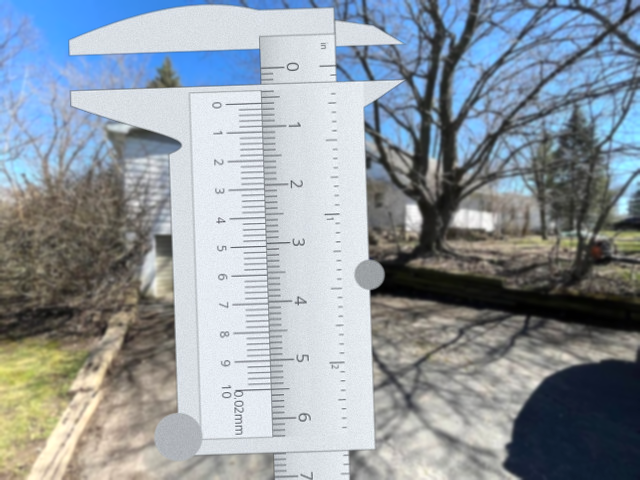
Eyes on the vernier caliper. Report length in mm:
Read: 6.0 mm
